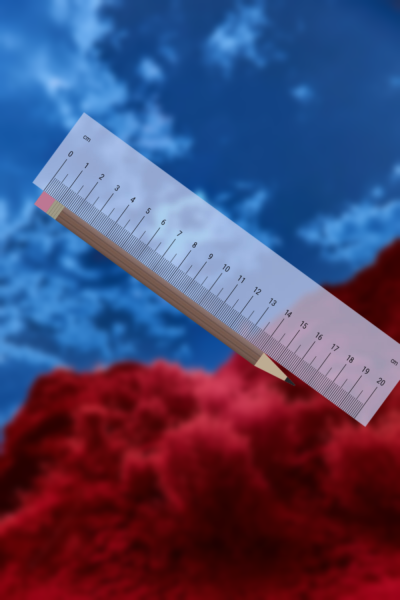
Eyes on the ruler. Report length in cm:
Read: 16.5 cm
